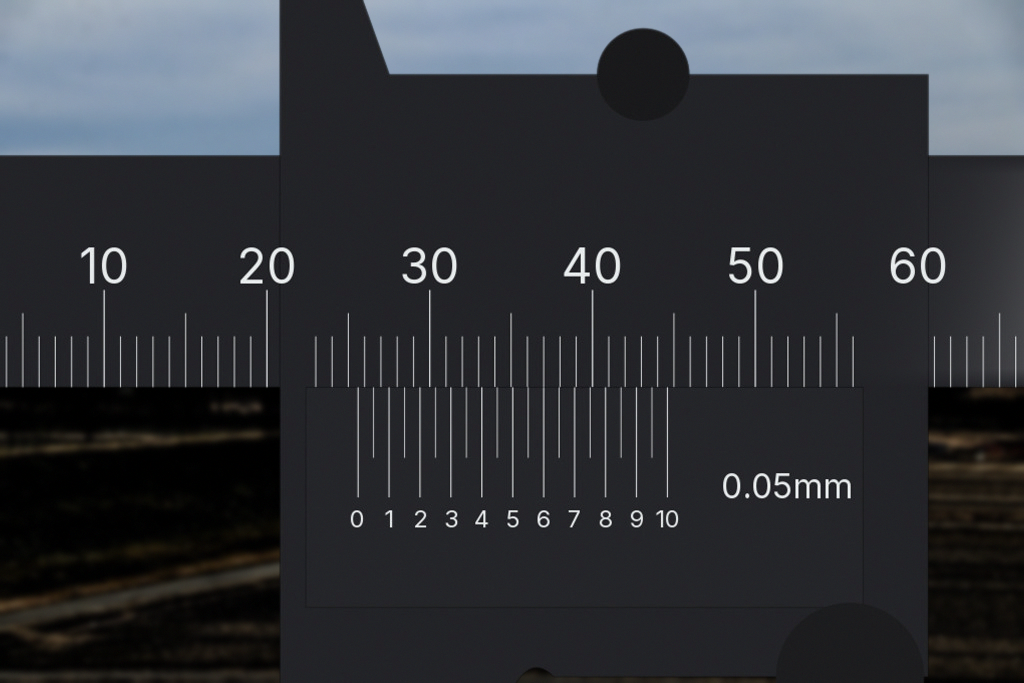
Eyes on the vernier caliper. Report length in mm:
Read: 25.6 mm
